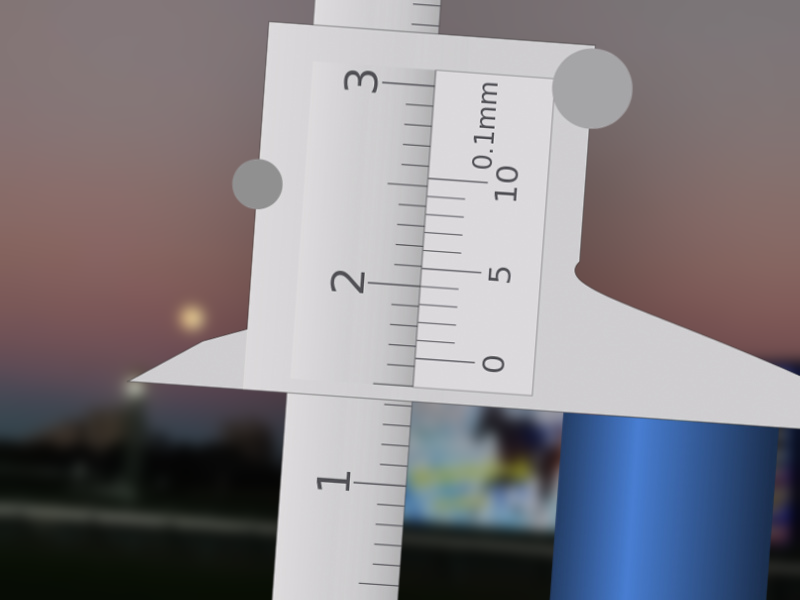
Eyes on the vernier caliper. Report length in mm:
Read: 16.4 mm
